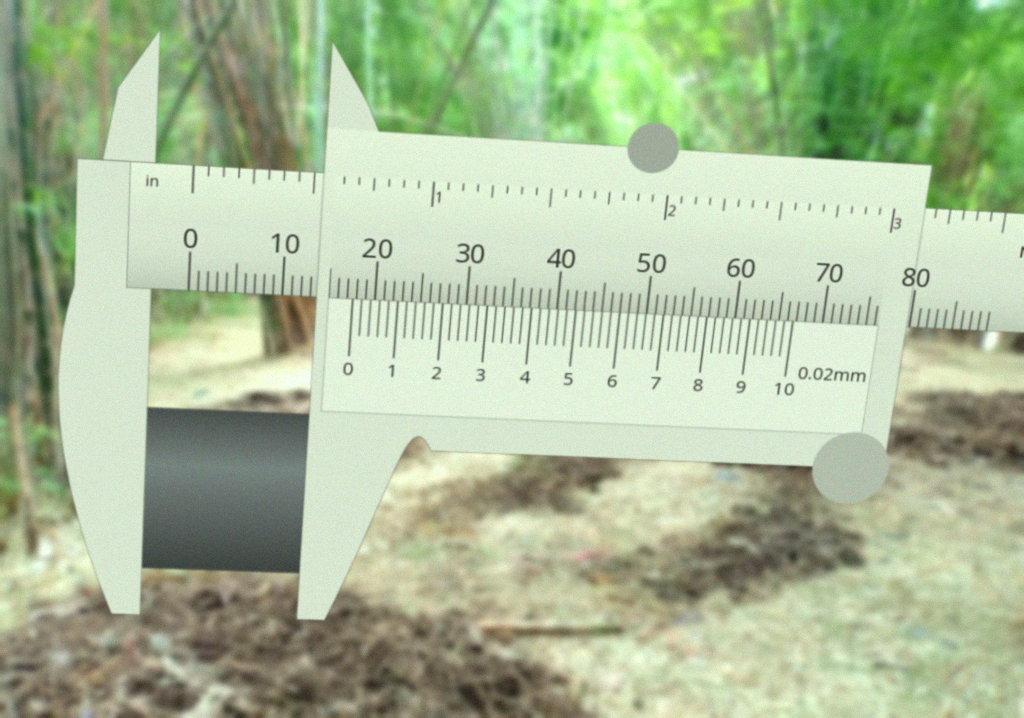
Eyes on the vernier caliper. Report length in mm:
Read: 17.6 mm
